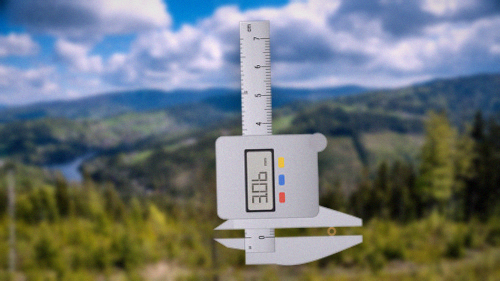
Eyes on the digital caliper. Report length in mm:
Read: 3.06 mm
